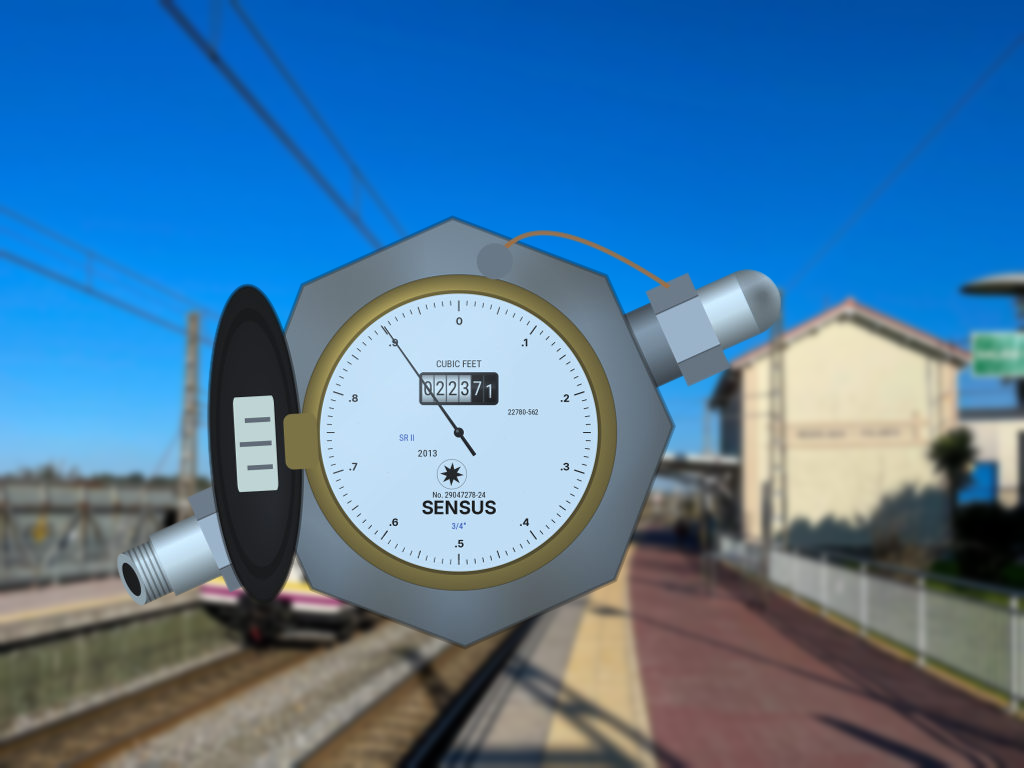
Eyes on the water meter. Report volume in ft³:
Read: 22370.90 ft³
